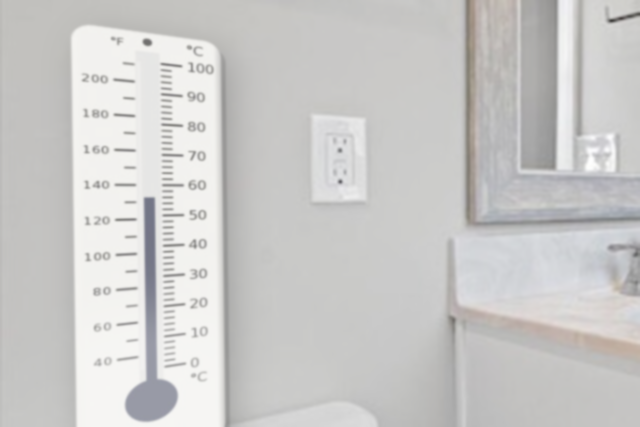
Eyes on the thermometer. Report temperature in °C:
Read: 56 °C
